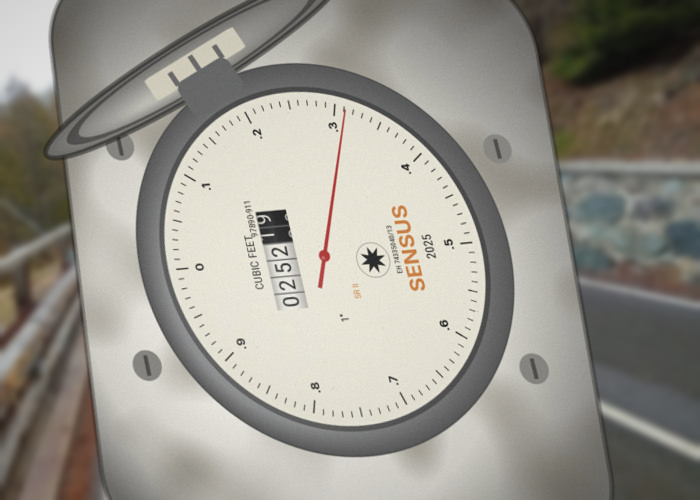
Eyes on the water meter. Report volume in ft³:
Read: 25219.31 ft³
